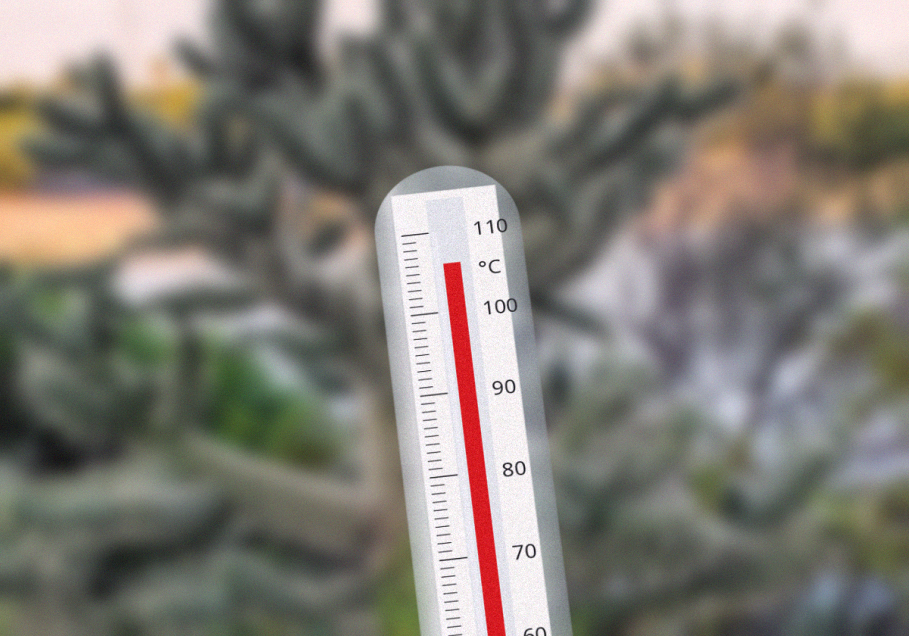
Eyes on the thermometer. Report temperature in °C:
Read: 106 °C
